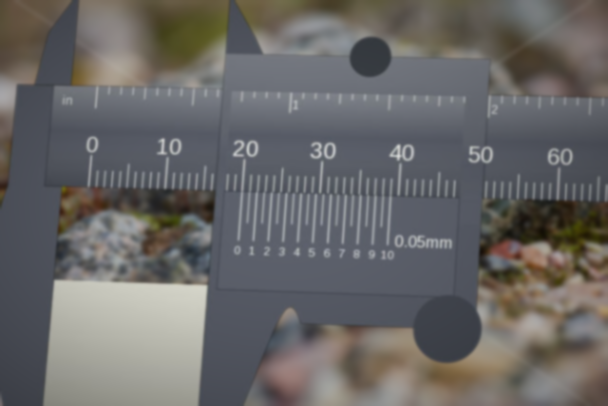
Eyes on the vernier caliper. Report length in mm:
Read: 20.0 mm
